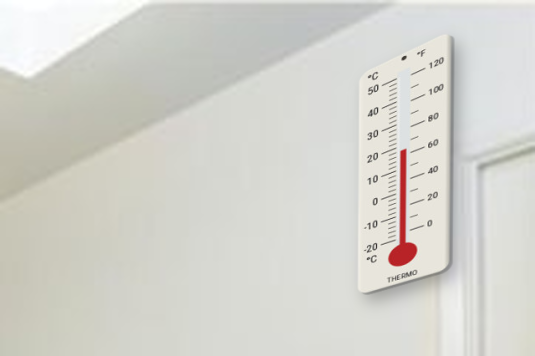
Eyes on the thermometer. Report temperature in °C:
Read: 18 °C
